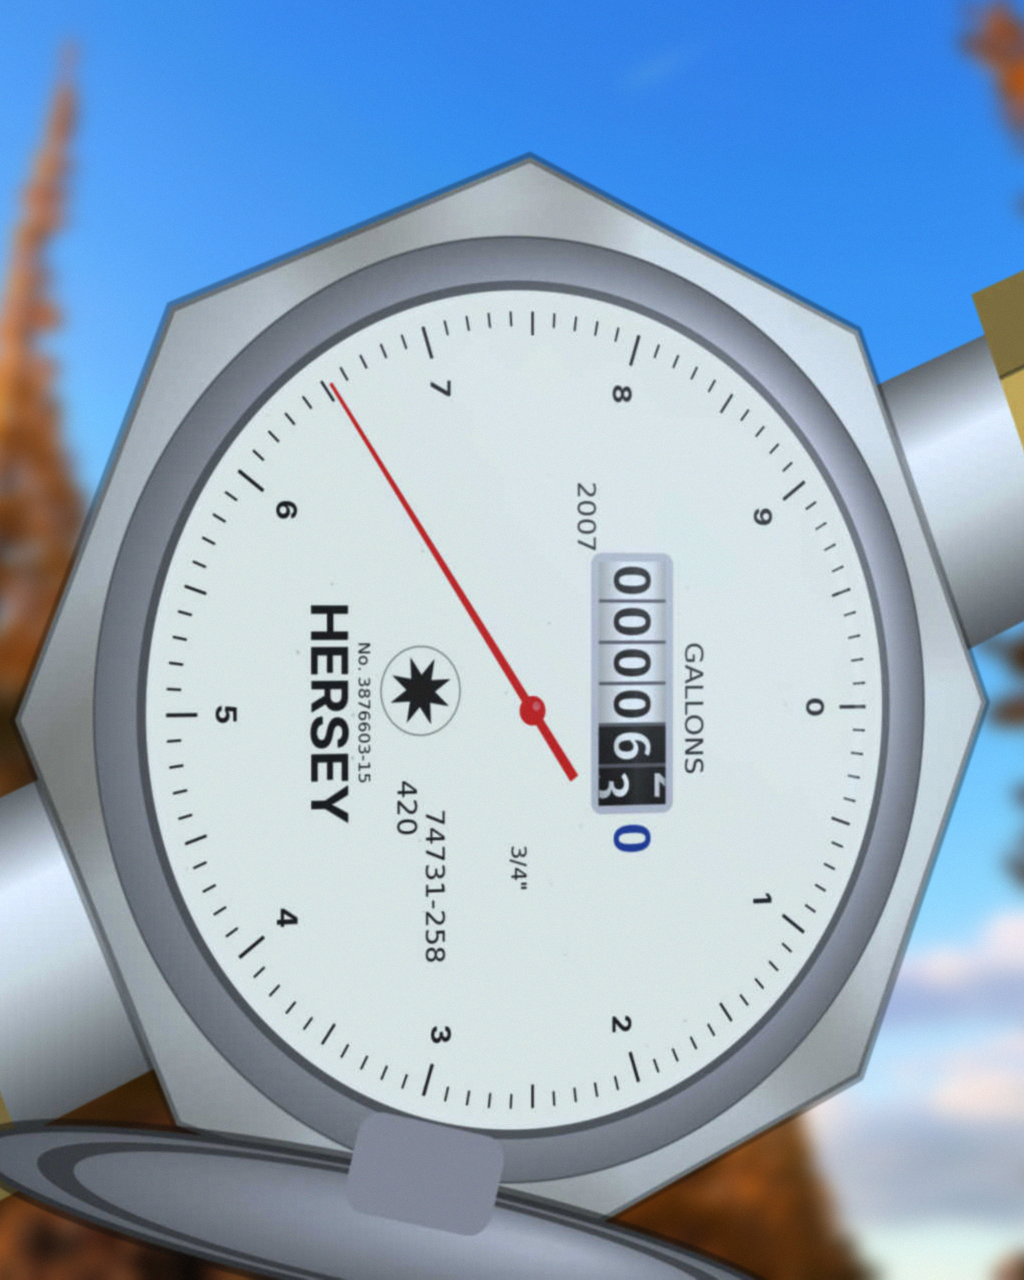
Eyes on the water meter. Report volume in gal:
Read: 626.5 gal
